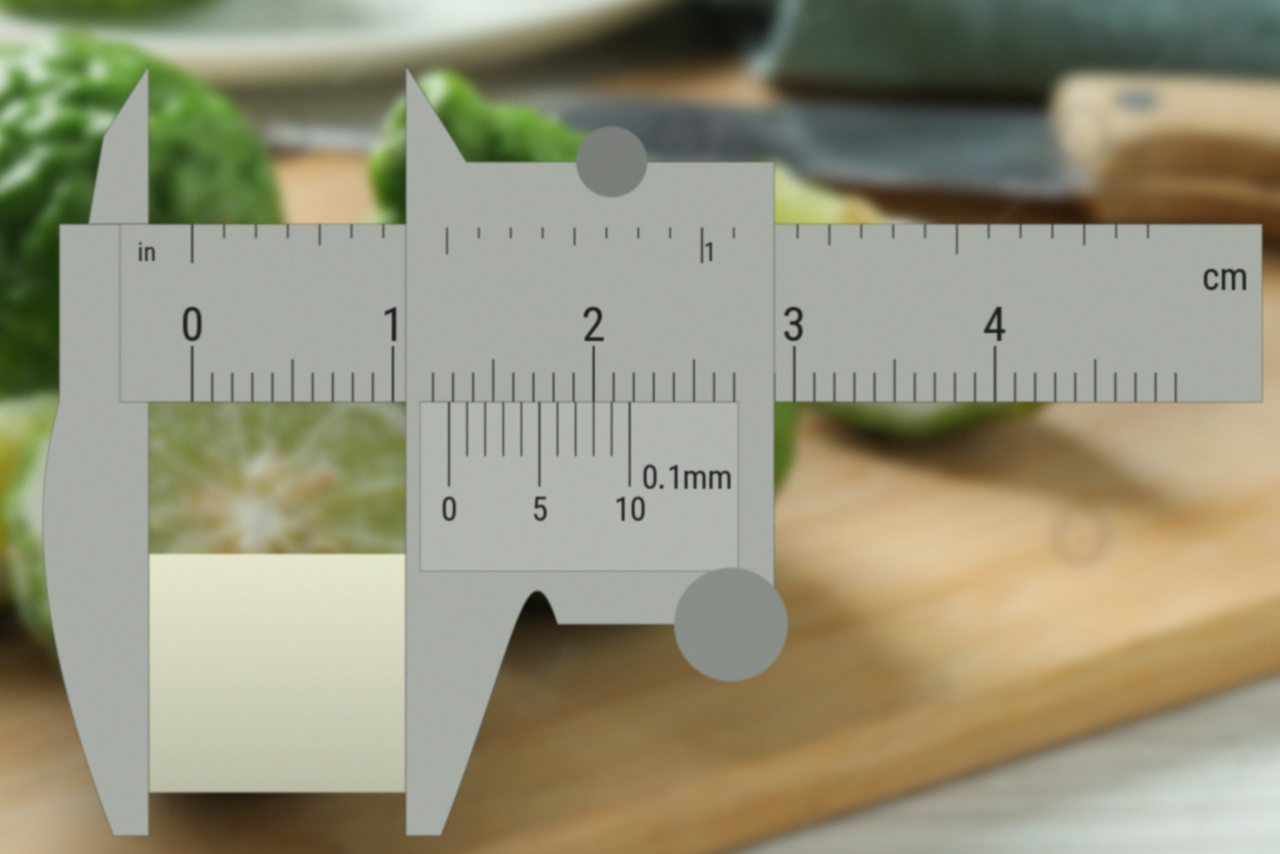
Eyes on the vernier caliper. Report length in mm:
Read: 12.8 mm
